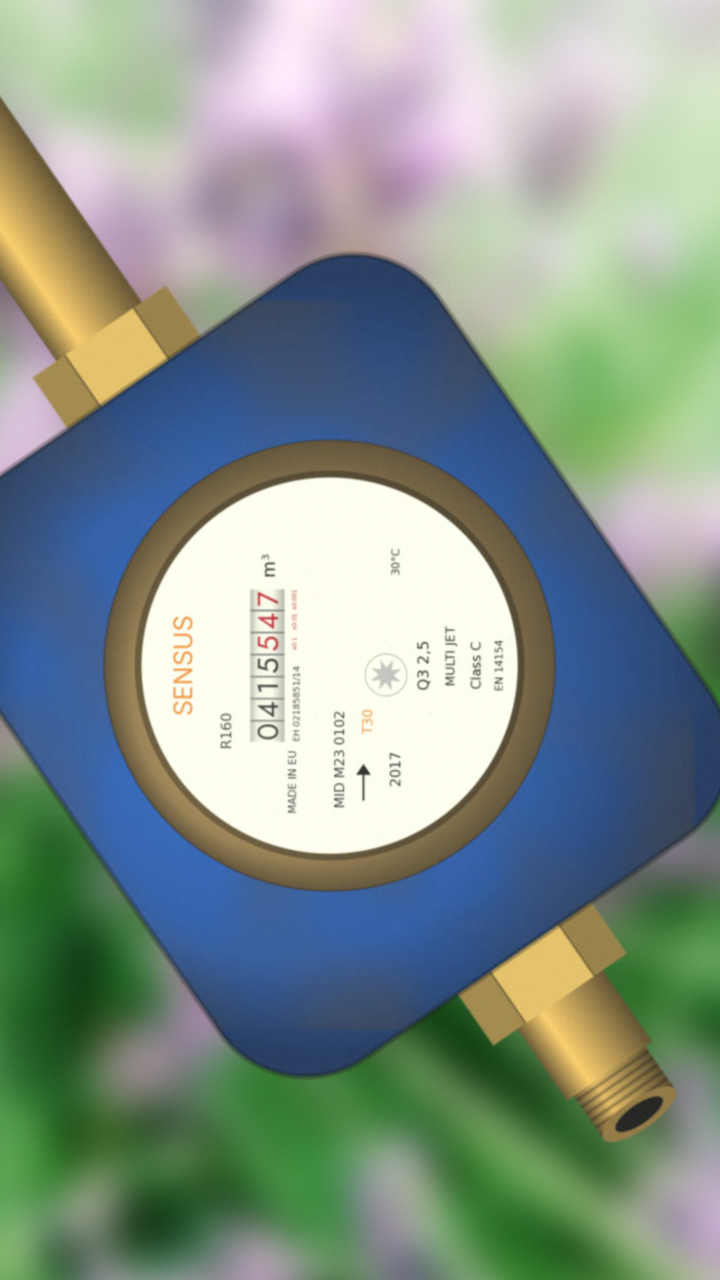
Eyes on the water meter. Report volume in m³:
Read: 415.547 m³
